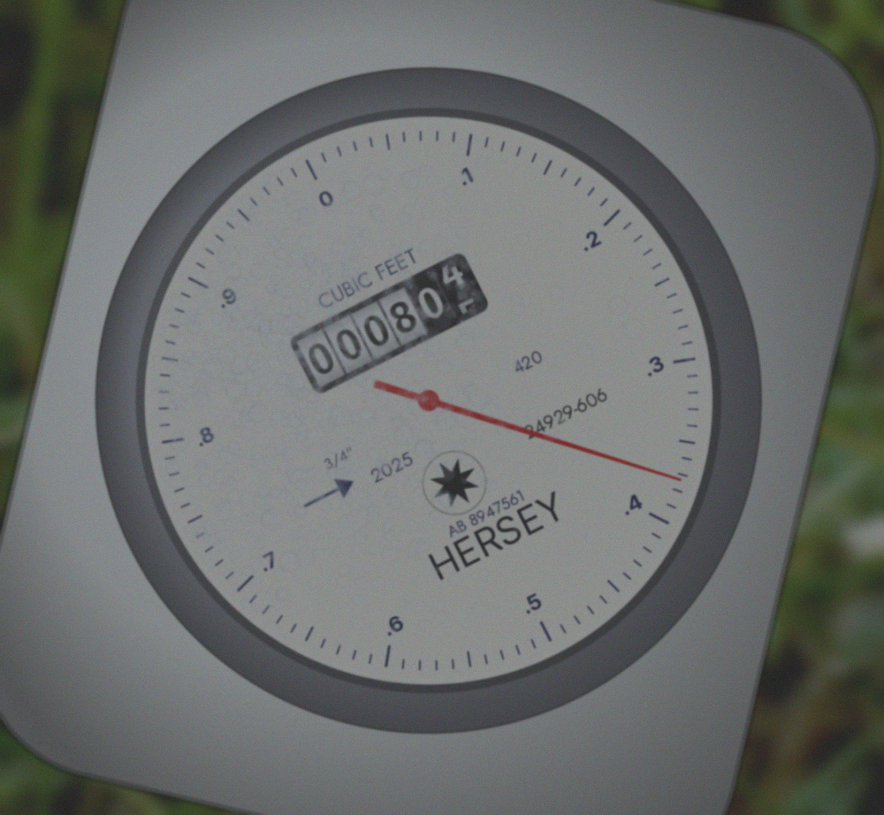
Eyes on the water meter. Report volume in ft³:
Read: 804.37 ft³
